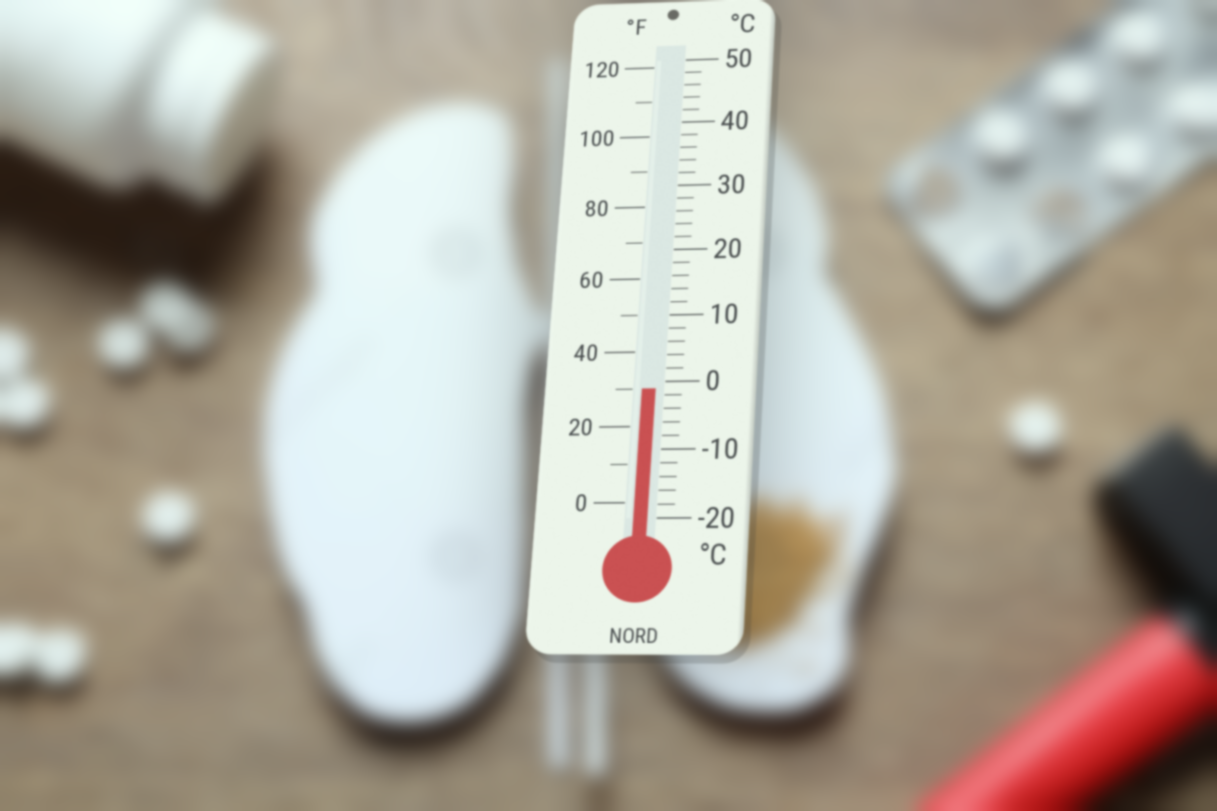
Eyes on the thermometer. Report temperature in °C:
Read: -1 °C
